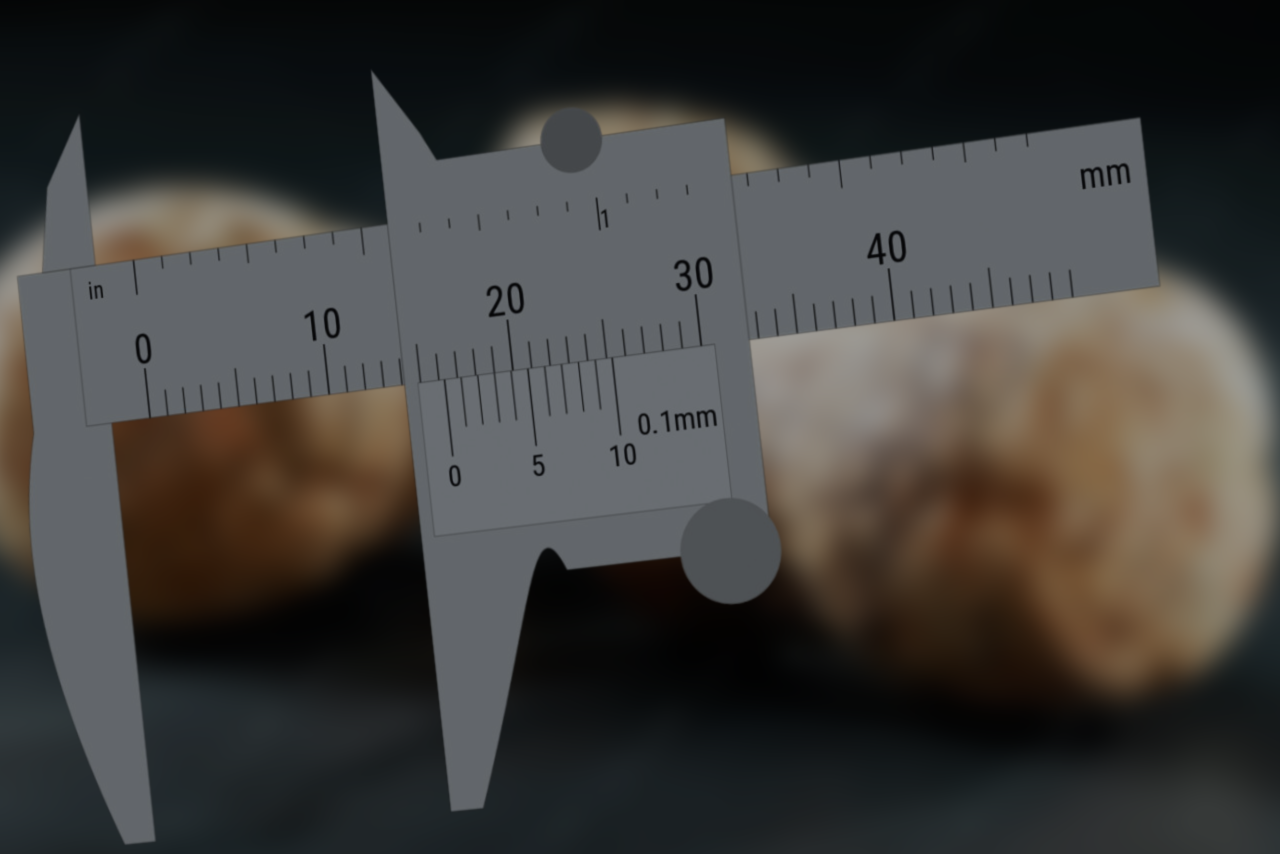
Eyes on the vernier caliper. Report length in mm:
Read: 16.3 mm
